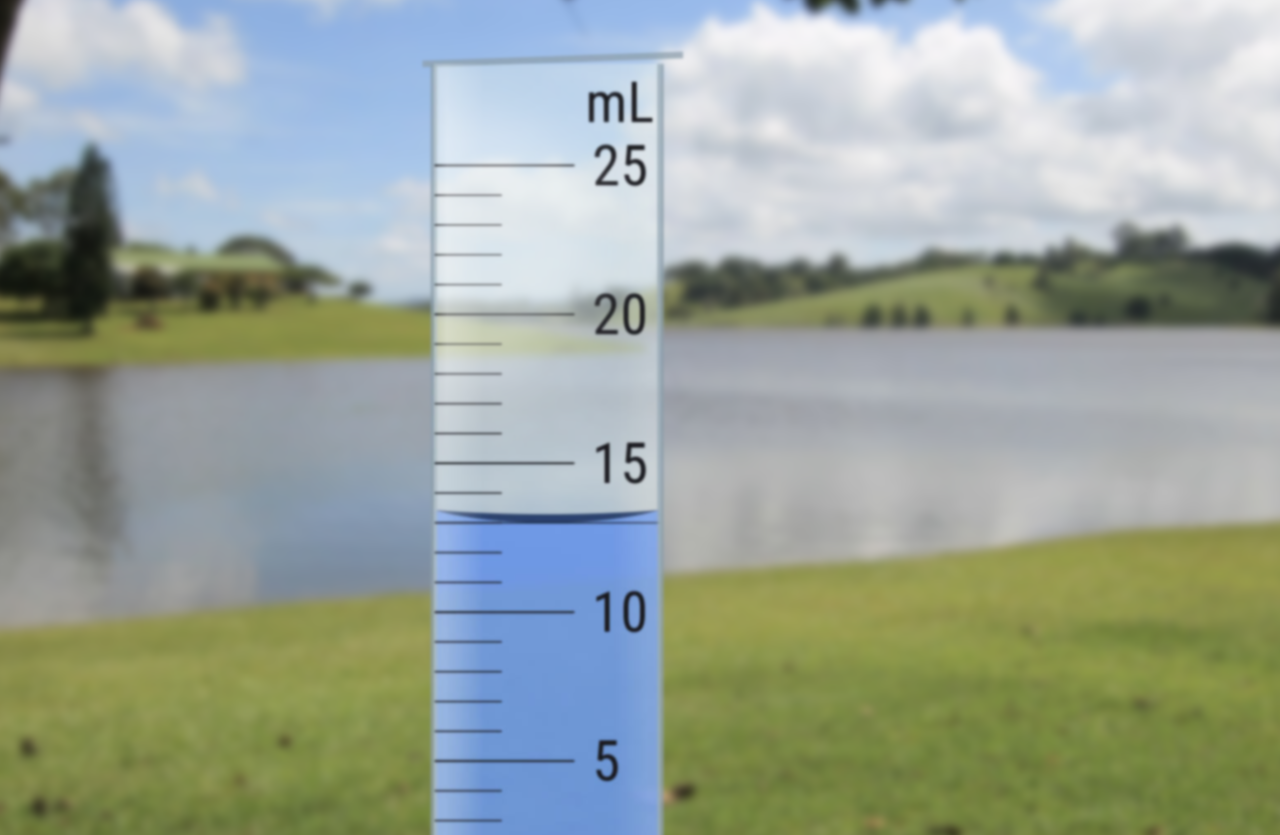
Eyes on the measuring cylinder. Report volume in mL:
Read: 13 mL
